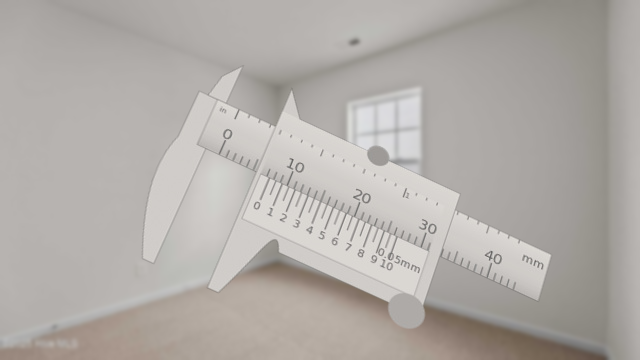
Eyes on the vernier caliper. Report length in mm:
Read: 7.4 mm
